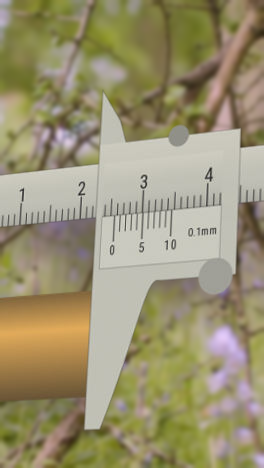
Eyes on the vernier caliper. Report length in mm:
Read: 25.6 mm
